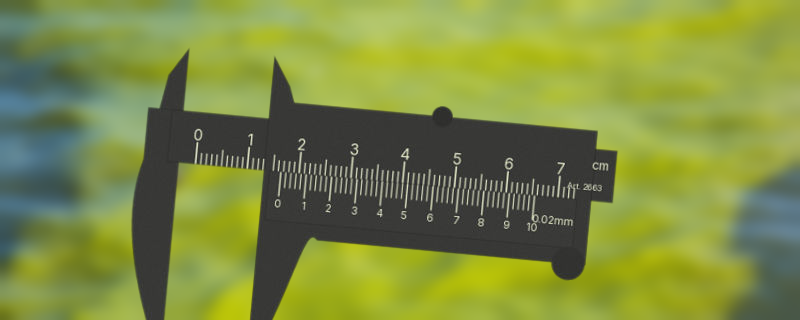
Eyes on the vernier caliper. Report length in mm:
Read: 16.5 mm
